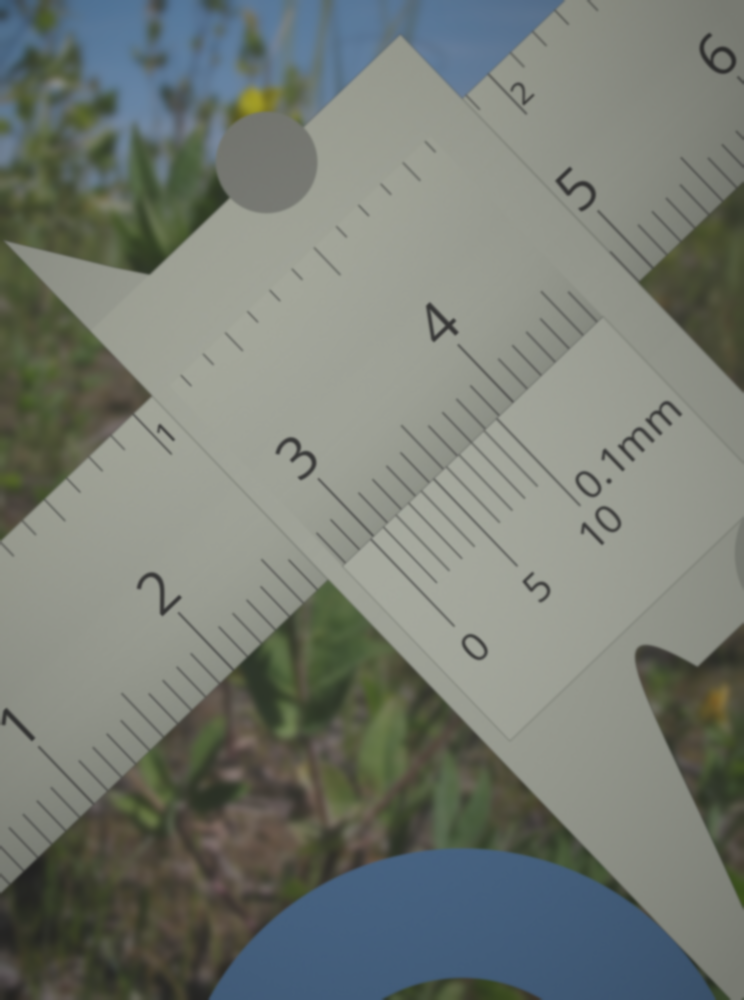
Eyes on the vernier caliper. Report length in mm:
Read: 29.8 mm
